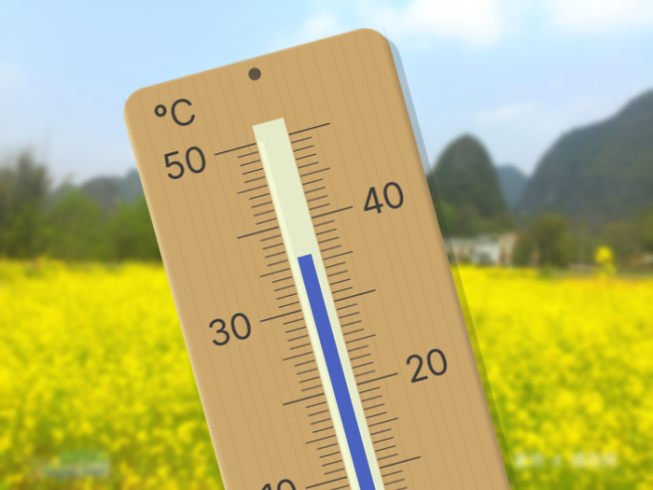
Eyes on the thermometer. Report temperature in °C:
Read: 36 °C
